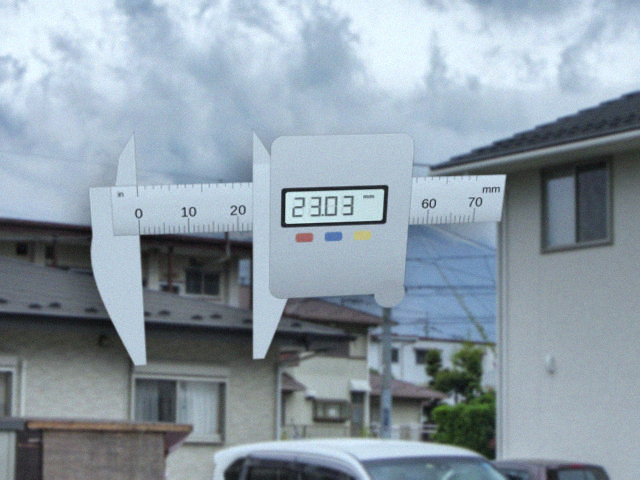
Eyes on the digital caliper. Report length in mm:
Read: 23.03 mm
